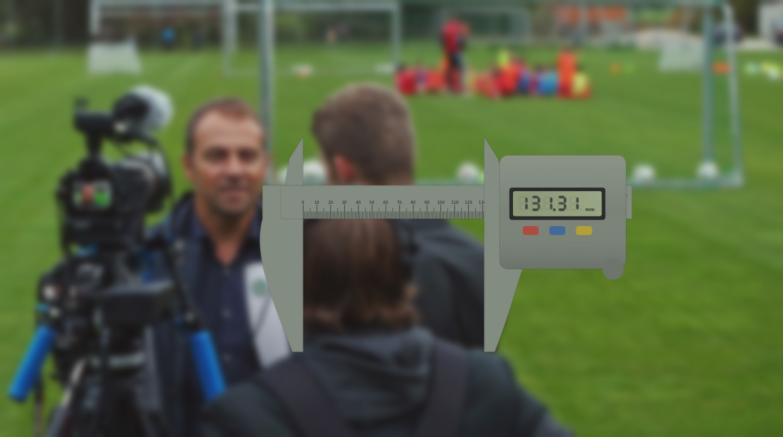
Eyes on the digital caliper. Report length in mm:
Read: 131.31 mm
